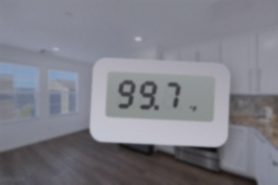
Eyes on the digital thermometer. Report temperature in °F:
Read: 99.7 °F
